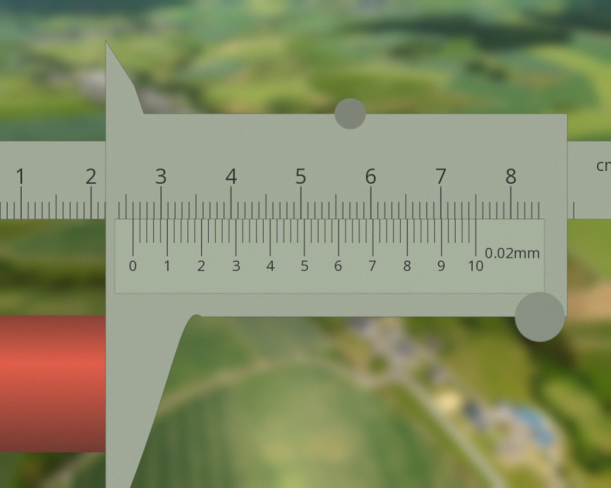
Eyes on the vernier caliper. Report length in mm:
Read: 26.0 mm
